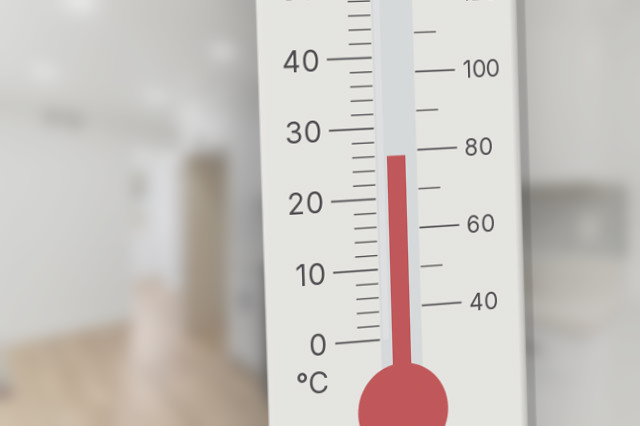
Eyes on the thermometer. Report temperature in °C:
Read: 26 °C
